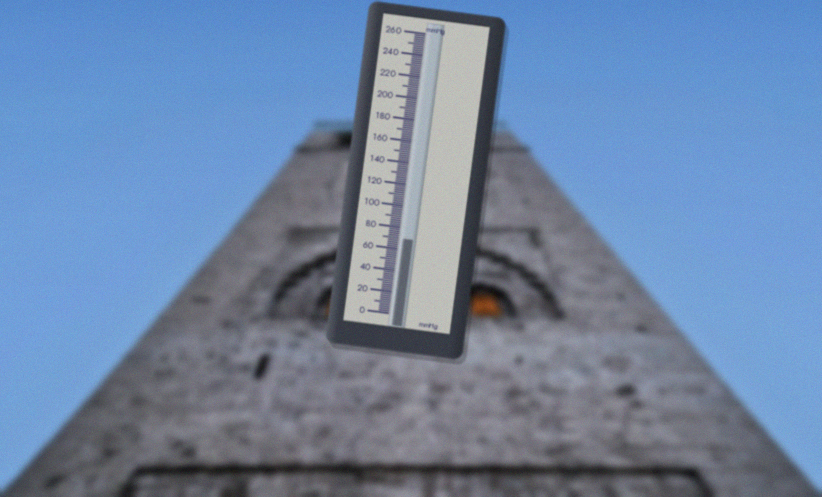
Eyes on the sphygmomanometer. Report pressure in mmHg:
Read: 70 mmHg
